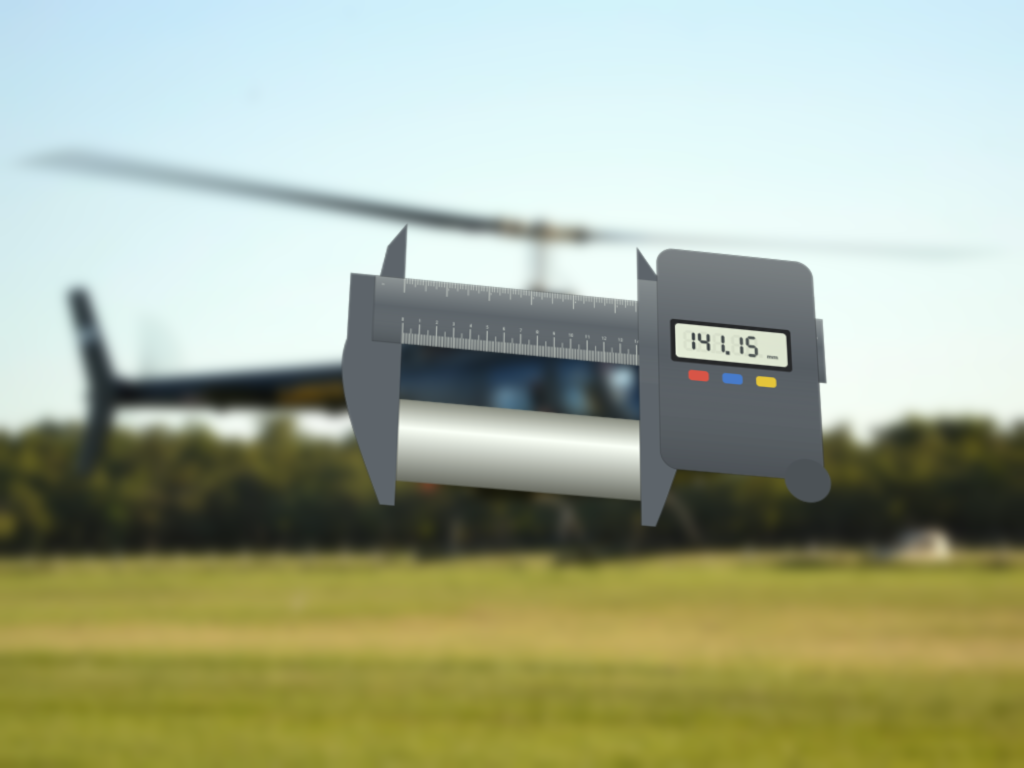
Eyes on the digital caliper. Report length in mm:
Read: 141.15 mm
